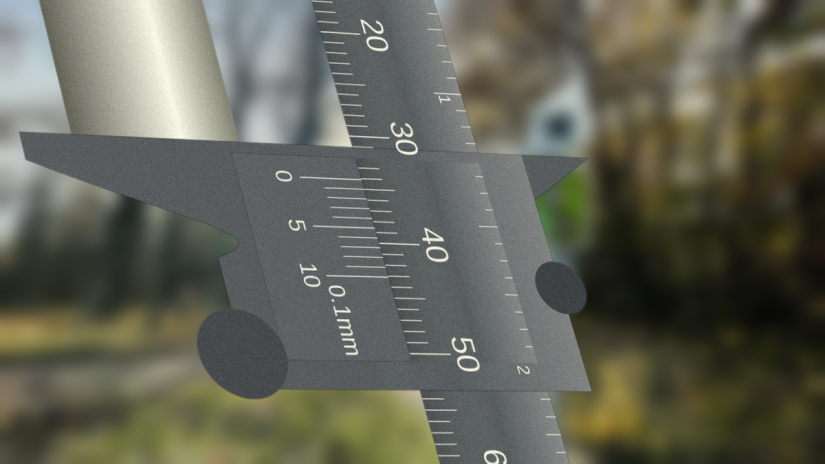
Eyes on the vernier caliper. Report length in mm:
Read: 34.1 mm
